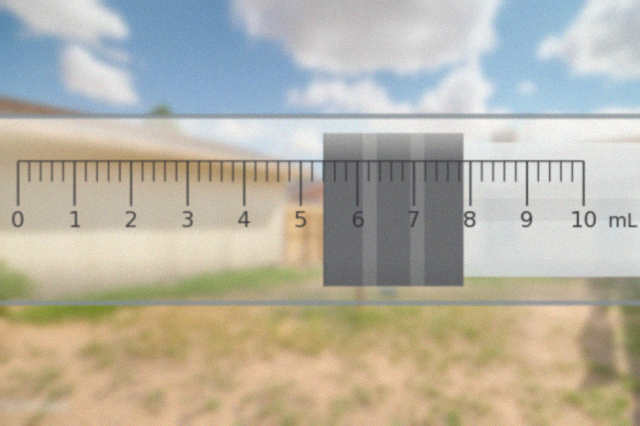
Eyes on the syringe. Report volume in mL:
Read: 5.4 mL
